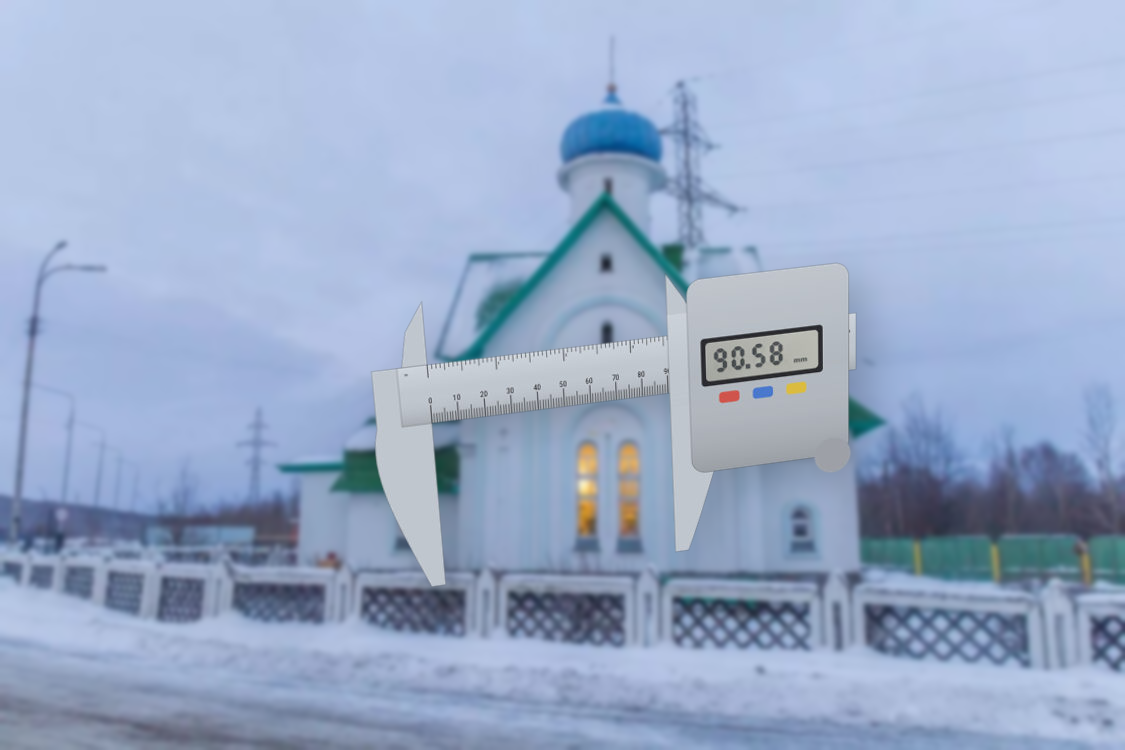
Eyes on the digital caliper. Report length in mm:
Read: 90.58 mm
